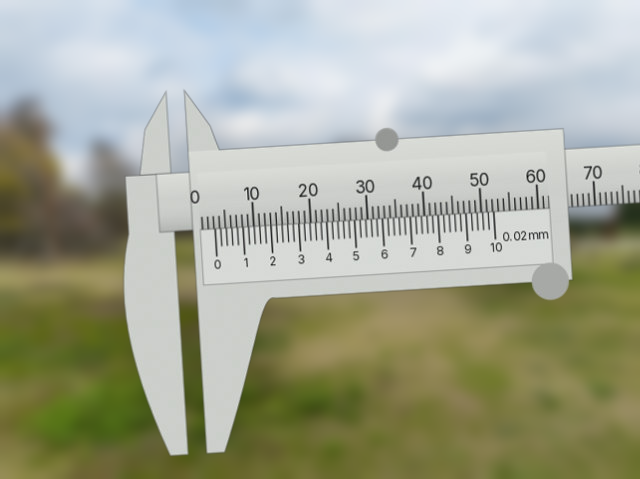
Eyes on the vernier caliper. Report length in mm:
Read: 3.2 mm
